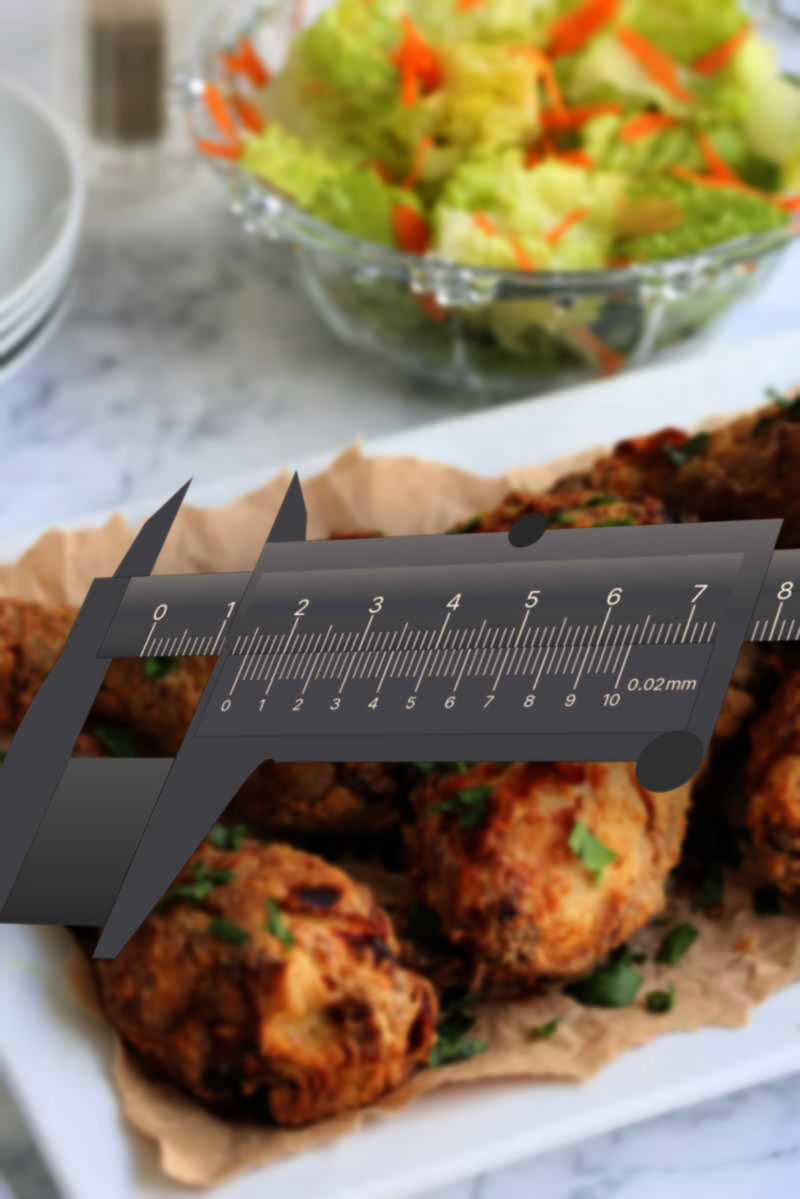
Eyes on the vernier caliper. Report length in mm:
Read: 15.0 mm
